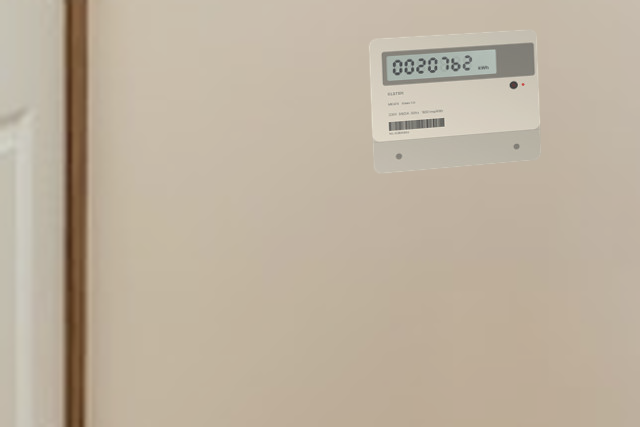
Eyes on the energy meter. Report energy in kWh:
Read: 20762 kWh
